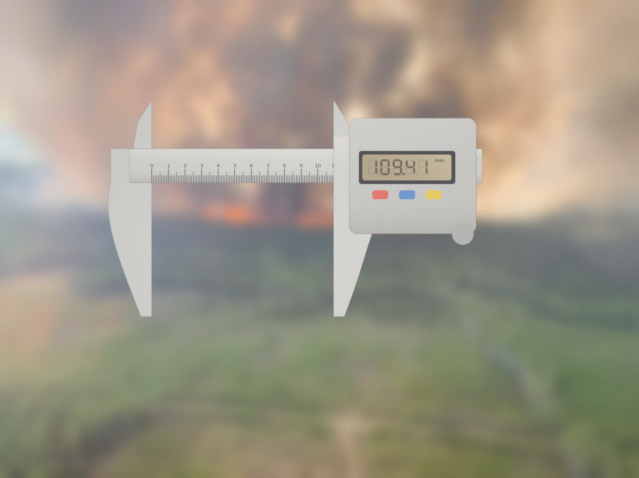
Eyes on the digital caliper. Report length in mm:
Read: 109.41 mm
